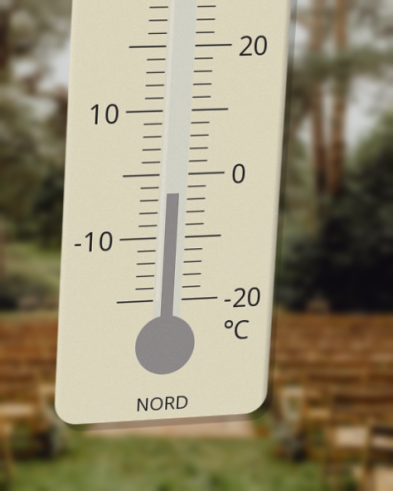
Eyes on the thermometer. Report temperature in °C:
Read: -3 °C
